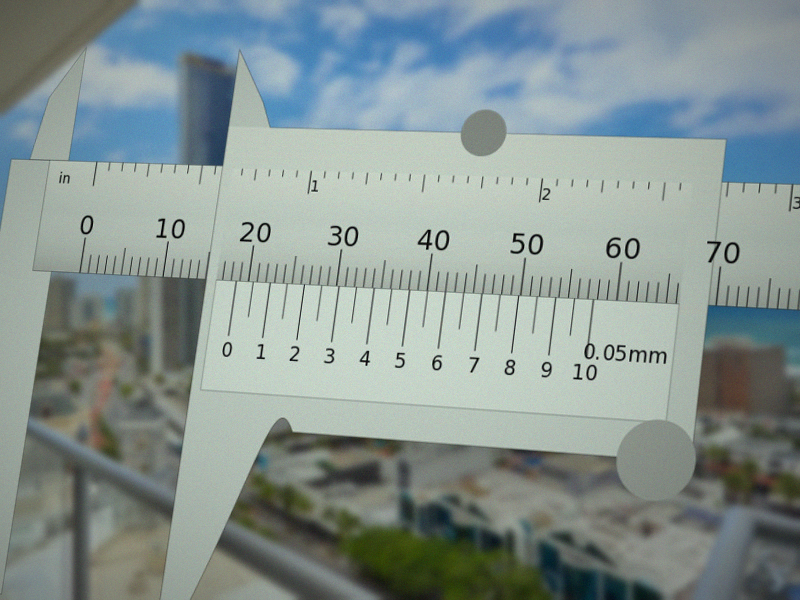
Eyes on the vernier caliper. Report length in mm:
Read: 18.6 mm
